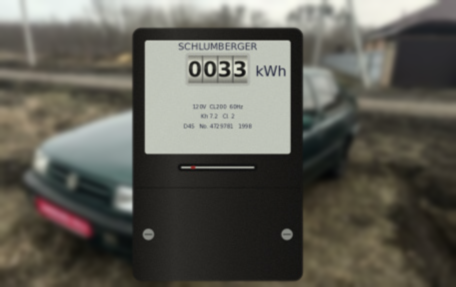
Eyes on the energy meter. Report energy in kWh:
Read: 33 kWh
